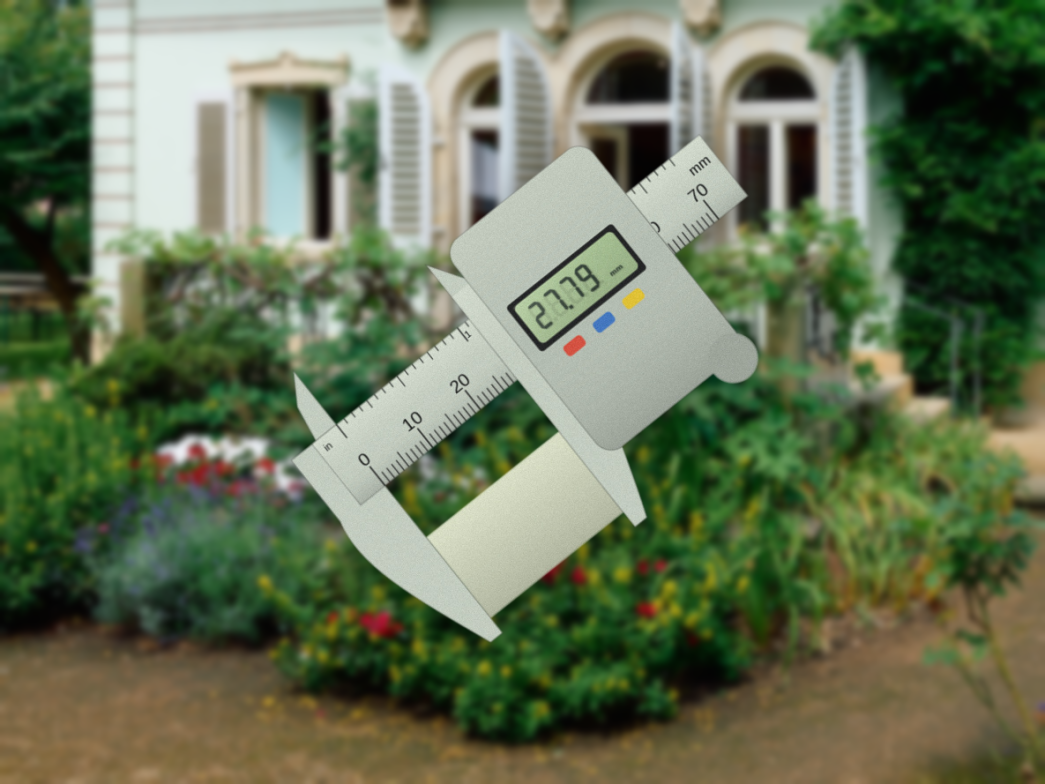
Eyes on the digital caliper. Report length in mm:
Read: 27.79 mm
